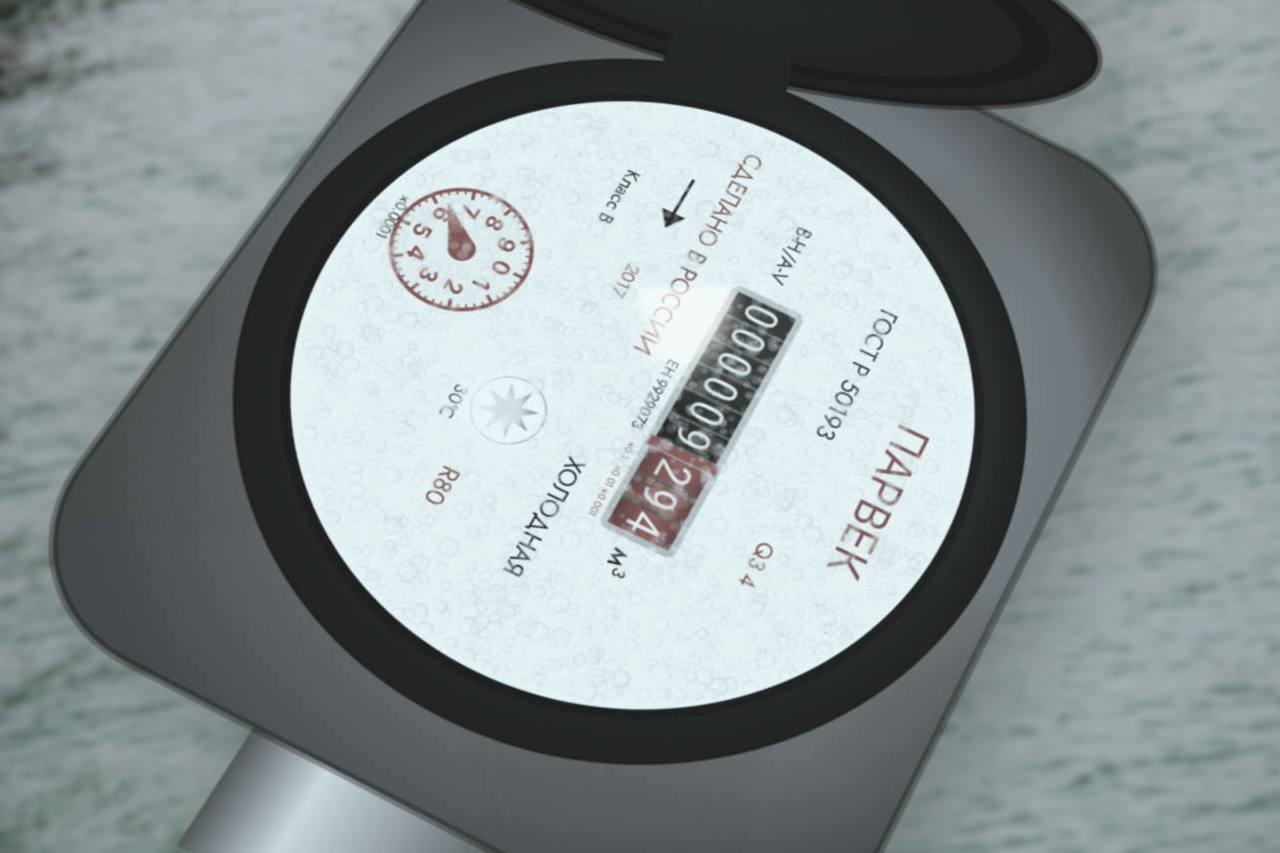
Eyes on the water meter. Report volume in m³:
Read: 9.2946 m³
